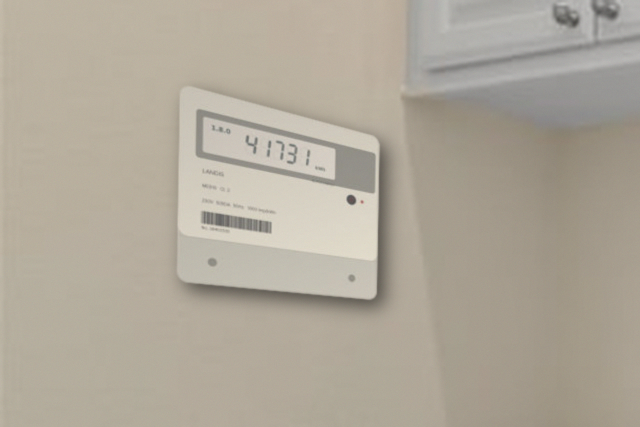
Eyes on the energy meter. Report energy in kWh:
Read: 41731 kWh
